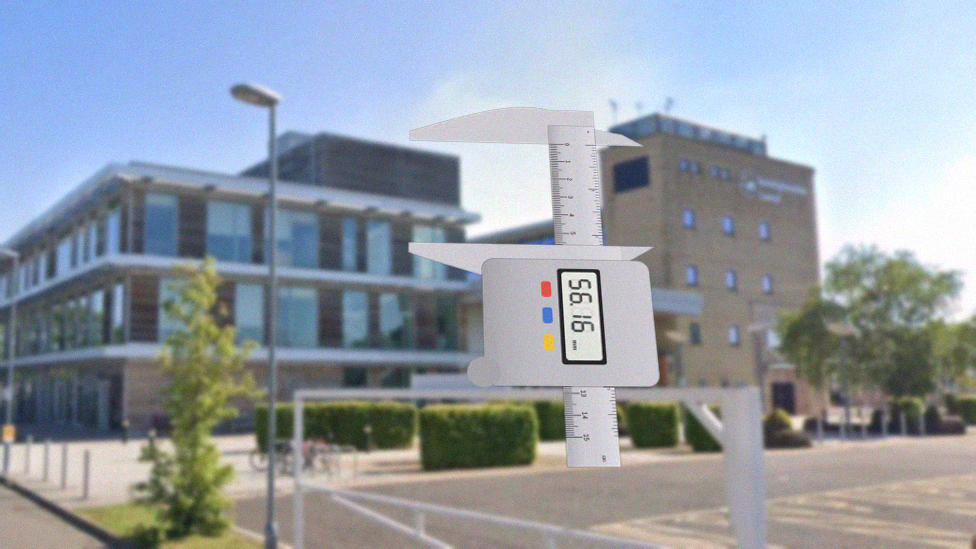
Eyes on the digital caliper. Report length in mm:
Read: 56.16 mm
